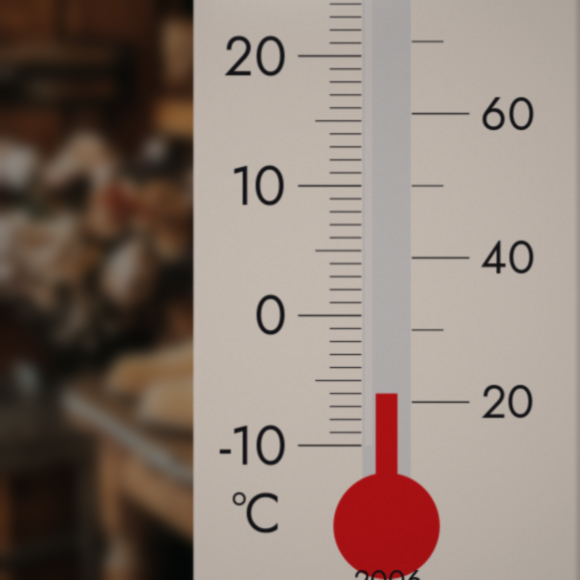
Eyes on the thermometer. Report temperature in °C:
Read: -6 °C
